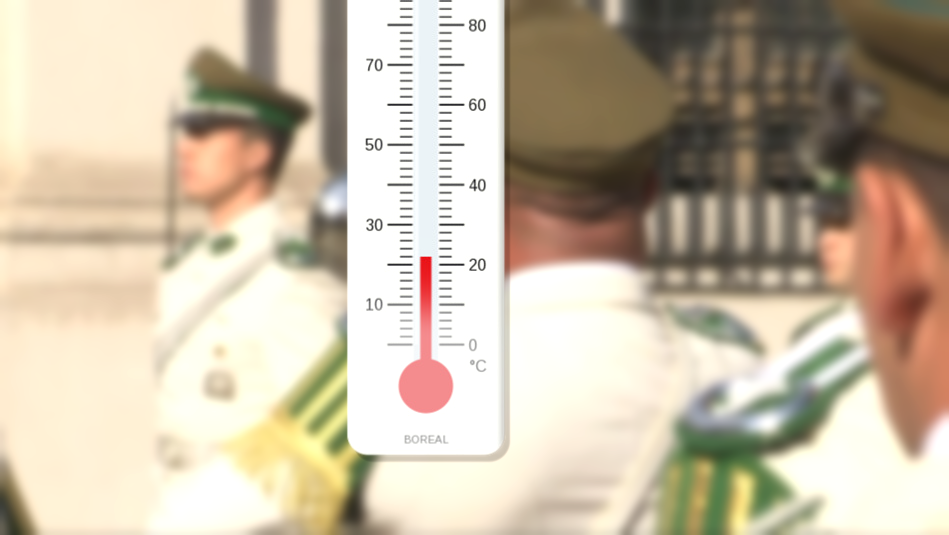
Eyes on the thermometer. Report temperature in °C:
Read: 22 °C
